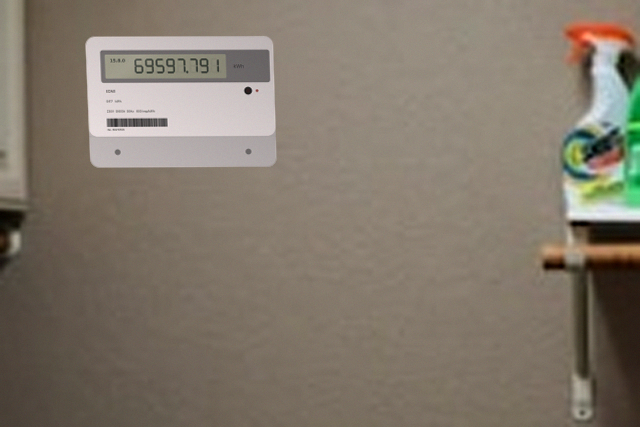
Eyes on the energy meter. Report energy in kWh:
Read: 69597.791 kWh
